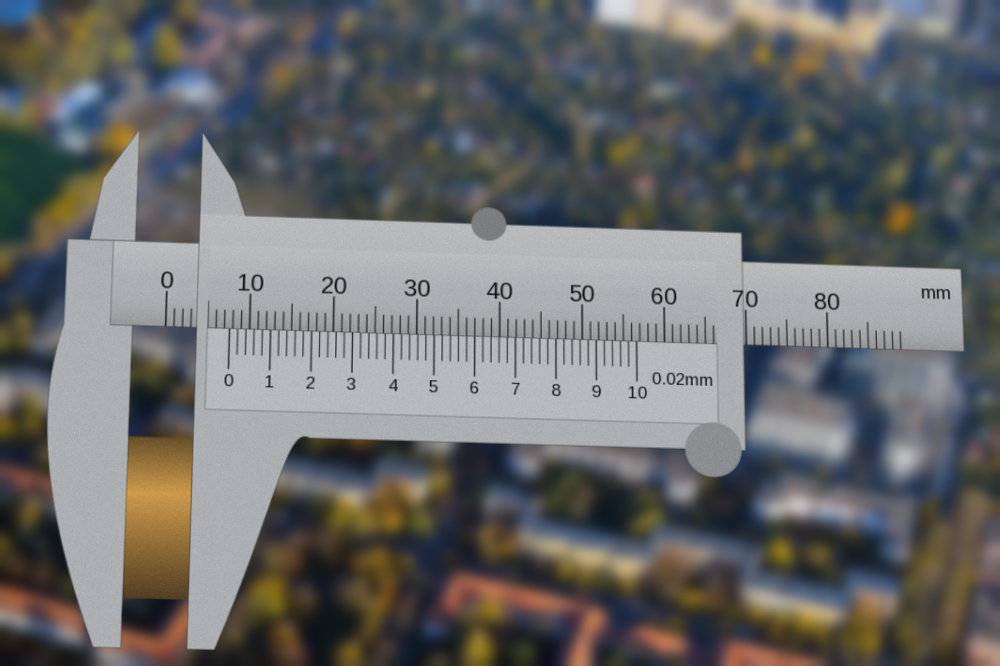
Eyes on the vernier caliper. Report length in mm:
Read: 7.6 mm
